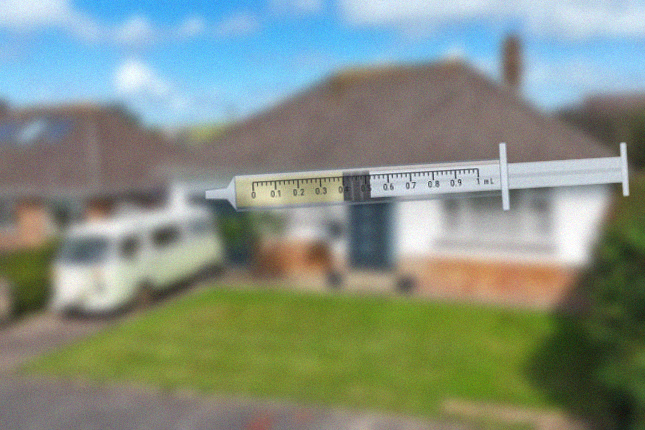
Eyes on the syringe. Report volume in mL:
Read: 0.4 mL
